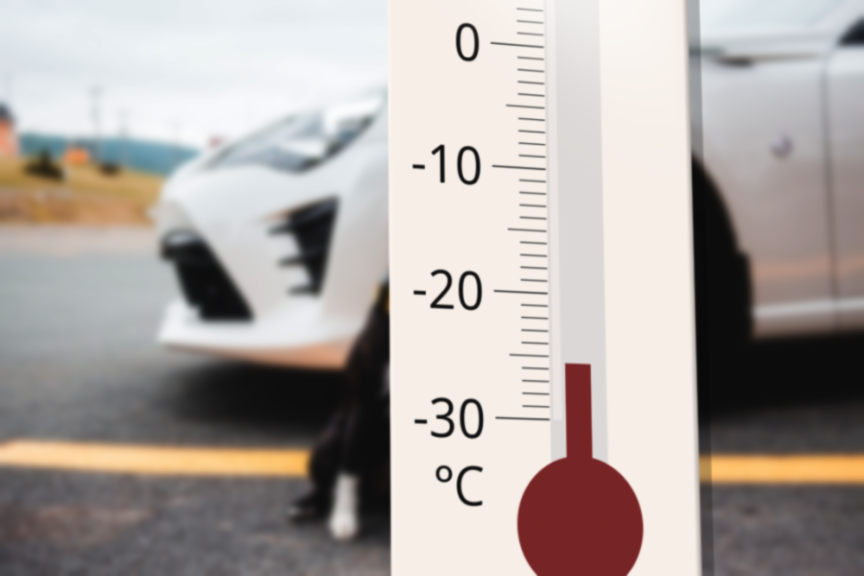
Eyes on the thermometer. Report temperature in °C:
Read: -25.5 °C
